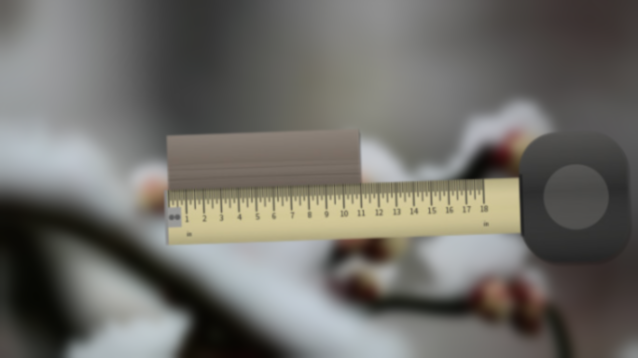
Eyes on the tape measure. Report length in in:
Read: 11 in
